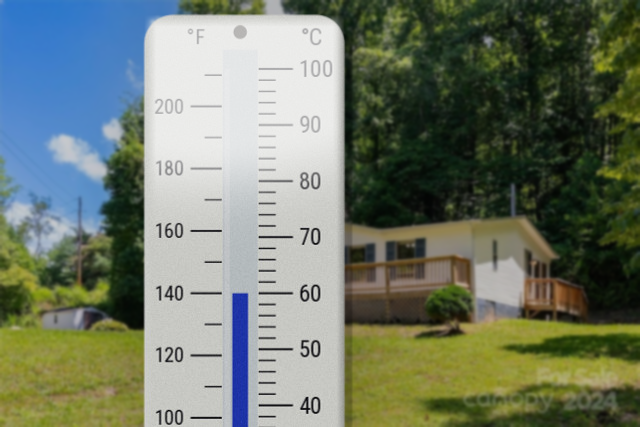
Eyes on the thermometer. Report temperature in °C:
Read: 60 °C
